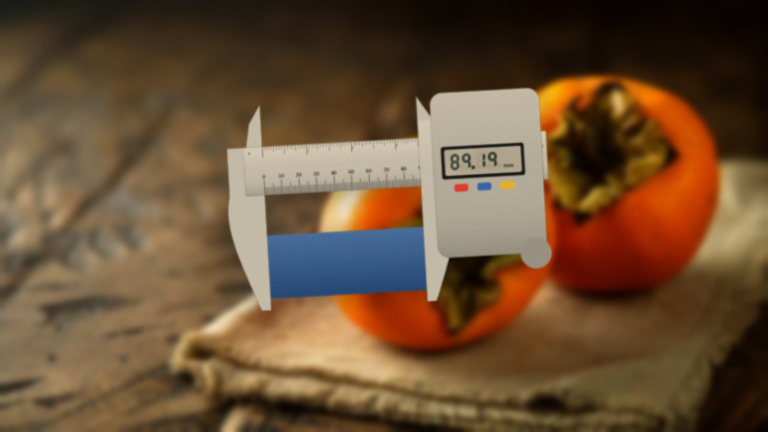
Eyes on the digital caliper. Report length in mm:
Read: 89.19 mm
